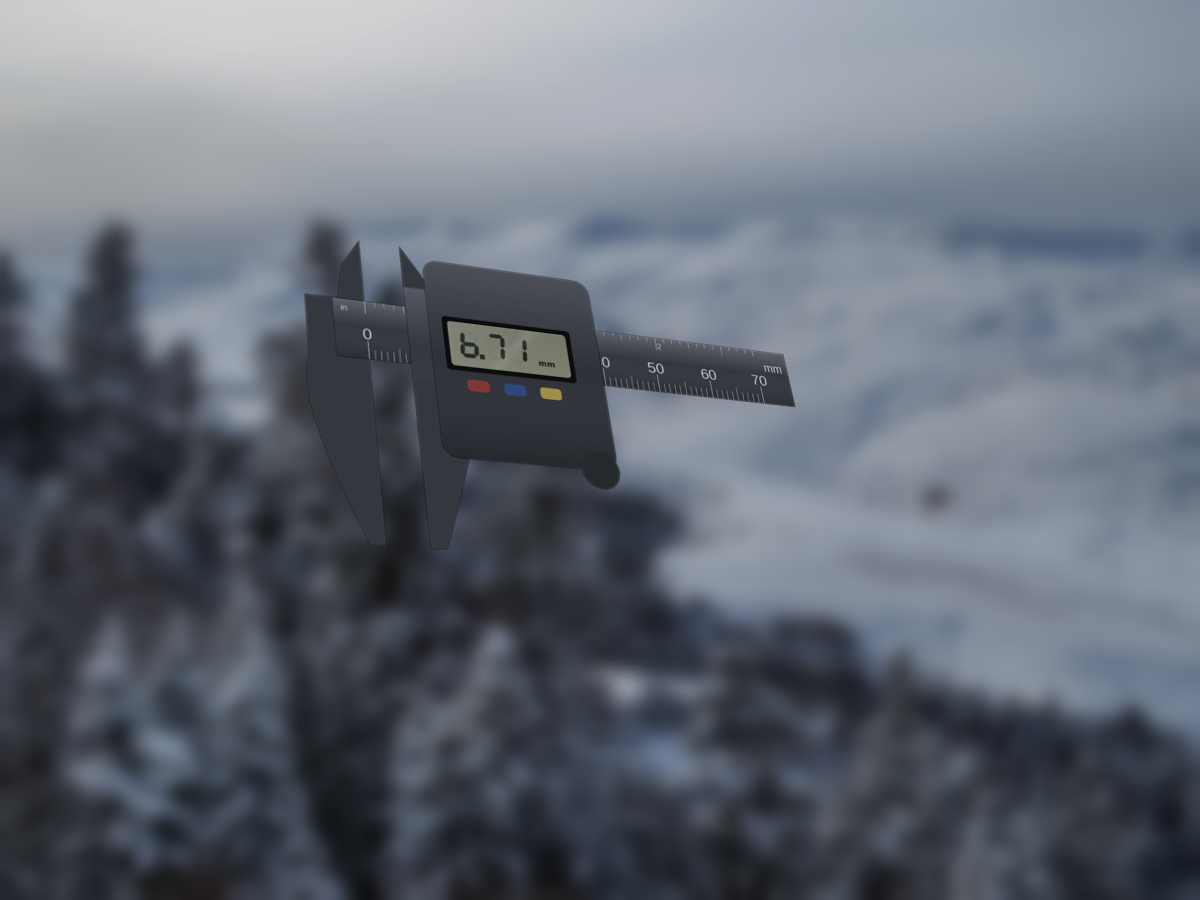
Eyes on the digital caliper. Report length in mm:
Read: 6.71 mm
